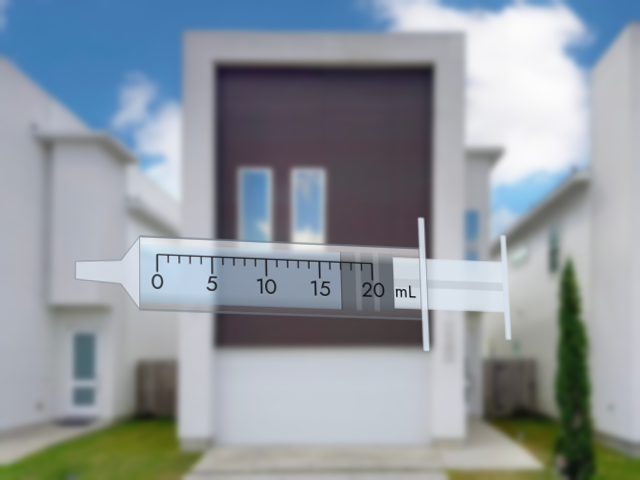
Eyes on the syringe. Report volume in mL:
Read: 17 mL
